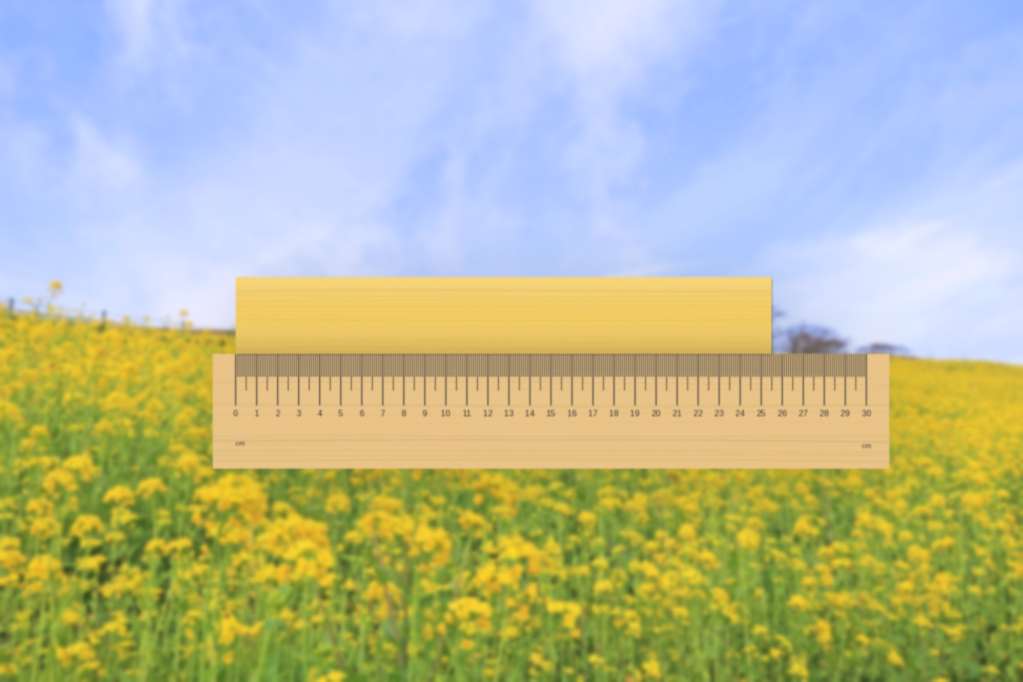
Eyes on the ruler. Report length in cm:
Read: 25.5 cm
